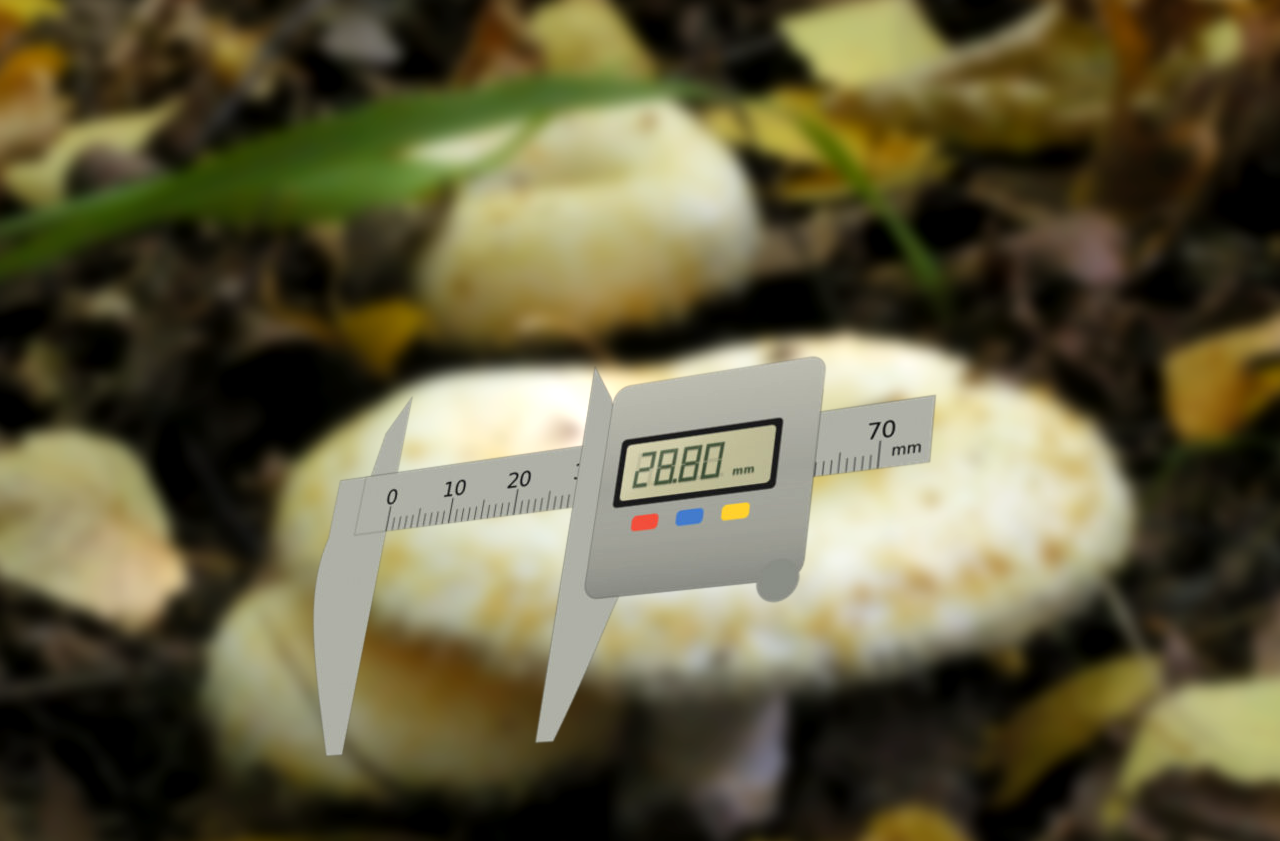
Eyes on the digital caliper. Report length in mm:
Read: 28.80 mm
